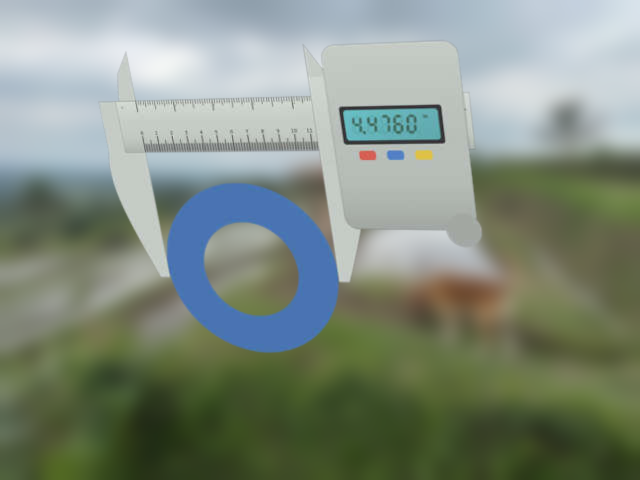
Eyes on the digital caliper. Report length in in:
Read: 4.4760 in
